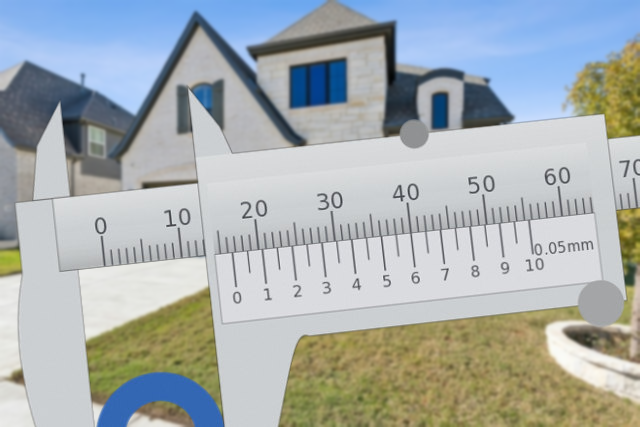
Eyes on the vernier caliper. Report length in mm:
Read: 16.6 mm
